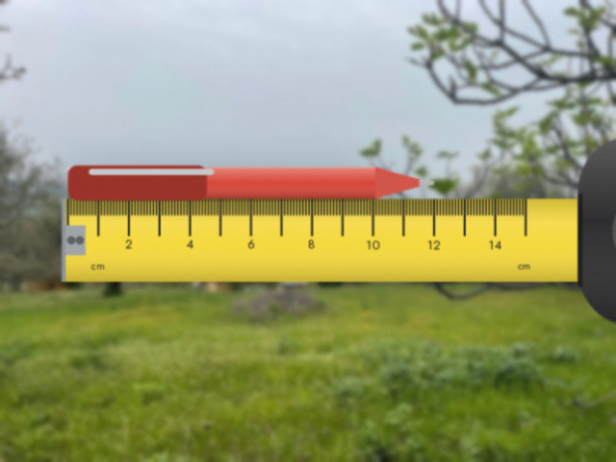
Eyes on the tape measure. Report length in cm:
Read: 12 cm
